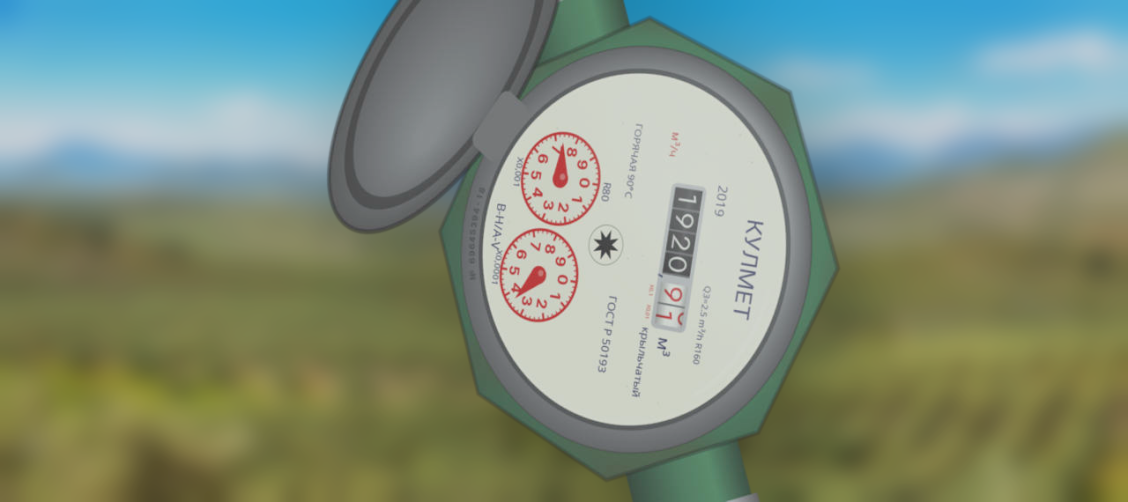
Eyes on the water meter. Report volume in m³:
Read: 1920.9073 m³
